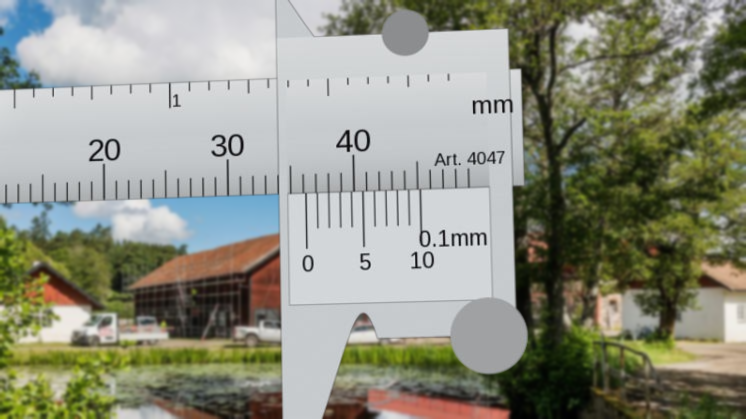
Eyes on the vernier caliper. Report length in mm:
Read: 36.2 mm
